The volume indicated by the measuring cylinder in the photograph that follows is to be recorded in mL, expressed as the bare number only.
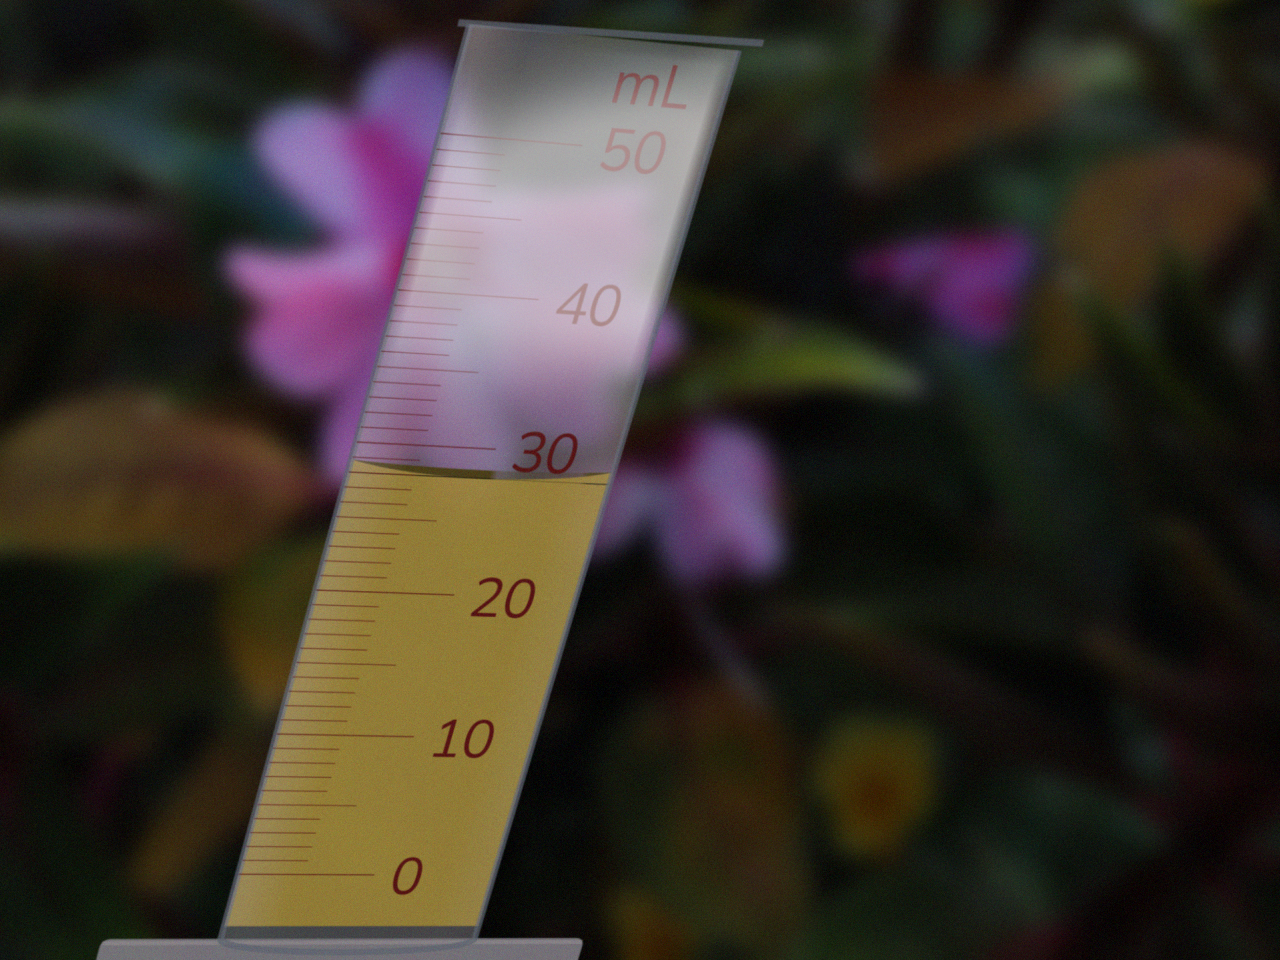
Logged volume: 28
